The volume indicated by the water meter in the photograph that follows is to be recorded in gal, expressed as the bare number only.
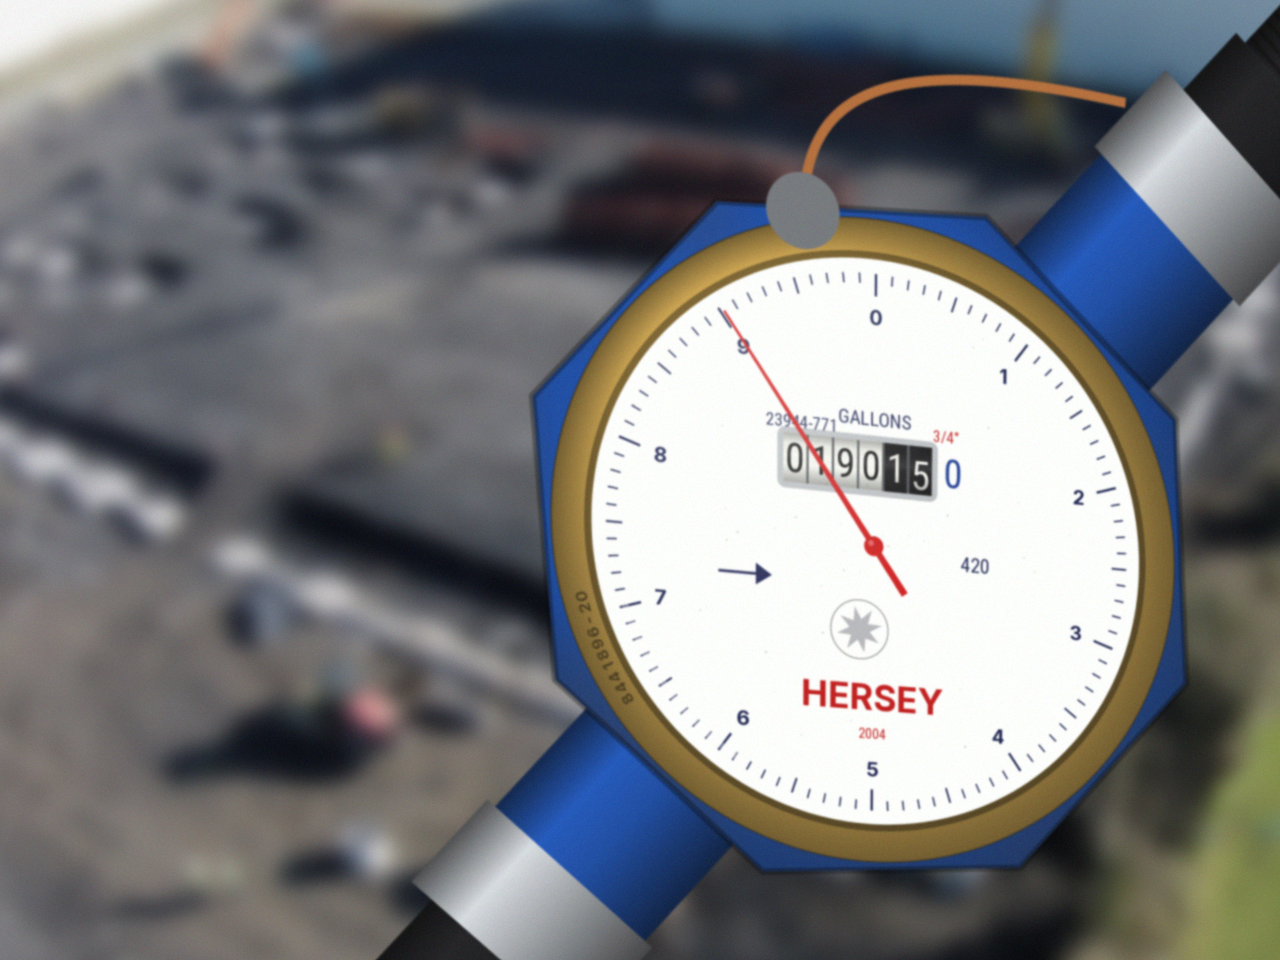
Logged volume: 190149.0
